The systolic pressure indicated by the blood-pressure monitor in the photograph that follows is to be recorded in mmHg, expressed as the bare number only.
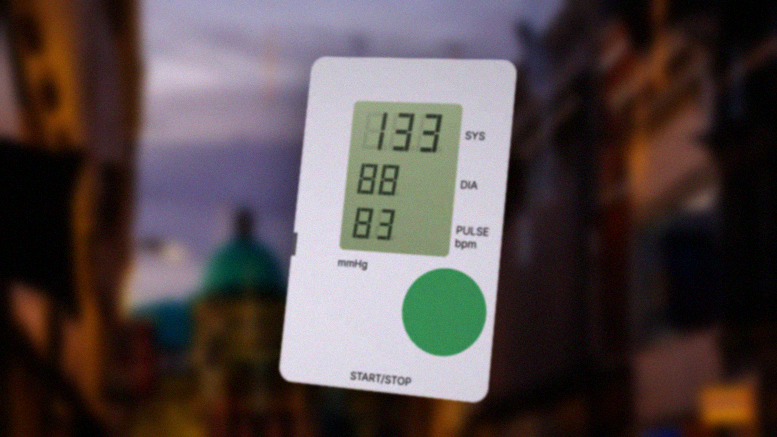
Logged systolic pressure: 133
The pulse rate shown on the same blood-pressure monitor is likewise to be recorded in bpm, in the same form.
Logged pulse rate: 83
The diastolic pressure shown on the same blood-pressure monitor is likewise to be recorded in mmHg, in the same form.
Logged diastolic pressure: 88
